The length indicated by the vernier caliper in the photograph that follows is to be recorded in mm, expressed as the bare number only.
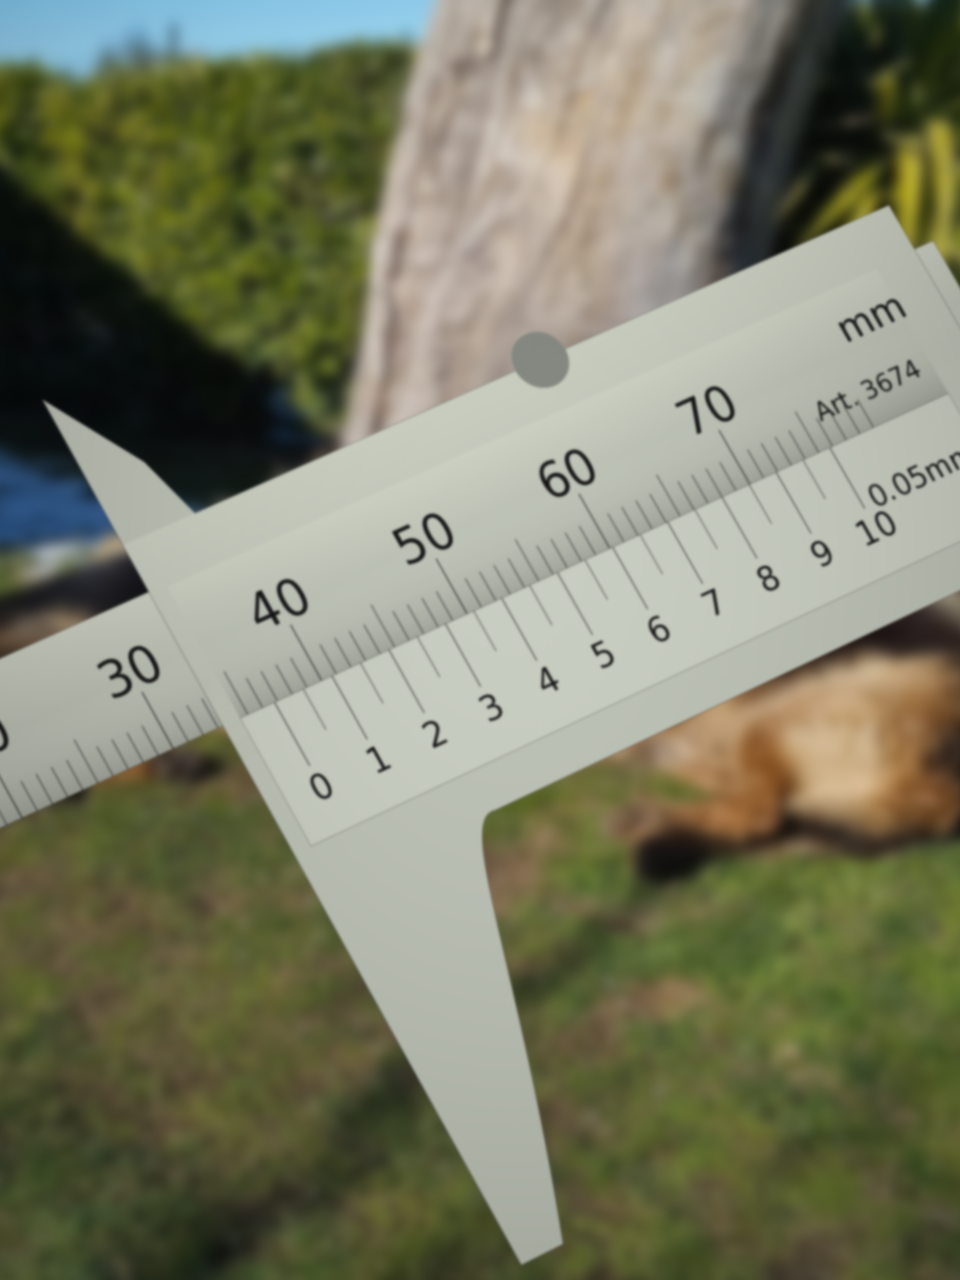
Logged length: 36.8
